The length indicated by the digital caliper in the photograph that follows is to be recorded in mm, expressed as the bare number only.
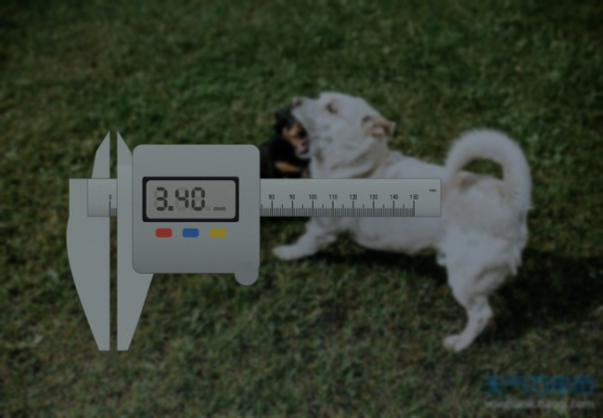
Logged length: 3.40
